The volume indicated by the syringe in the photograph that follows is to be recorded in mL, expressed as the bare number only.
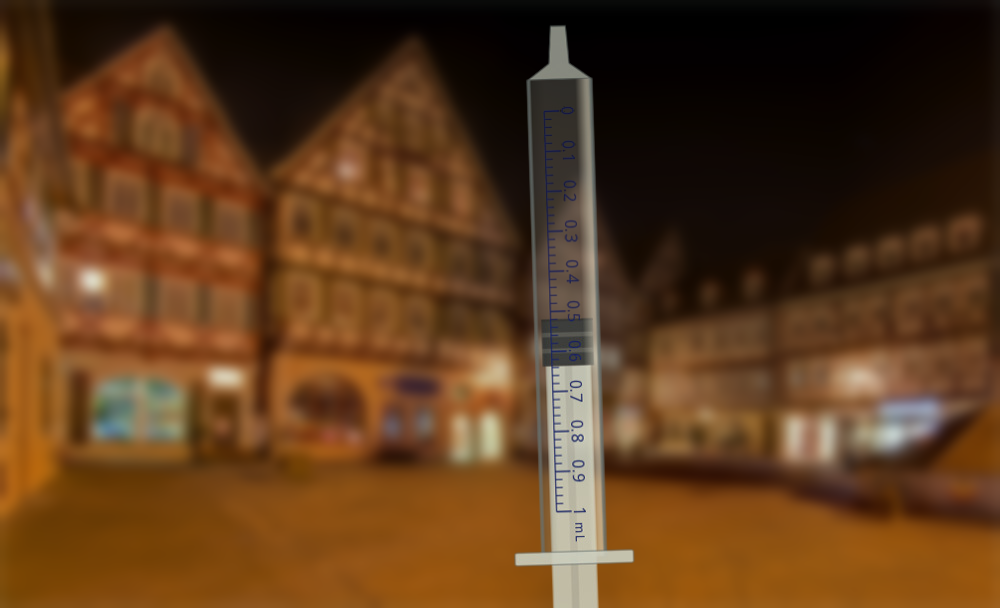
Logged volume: 0.52
